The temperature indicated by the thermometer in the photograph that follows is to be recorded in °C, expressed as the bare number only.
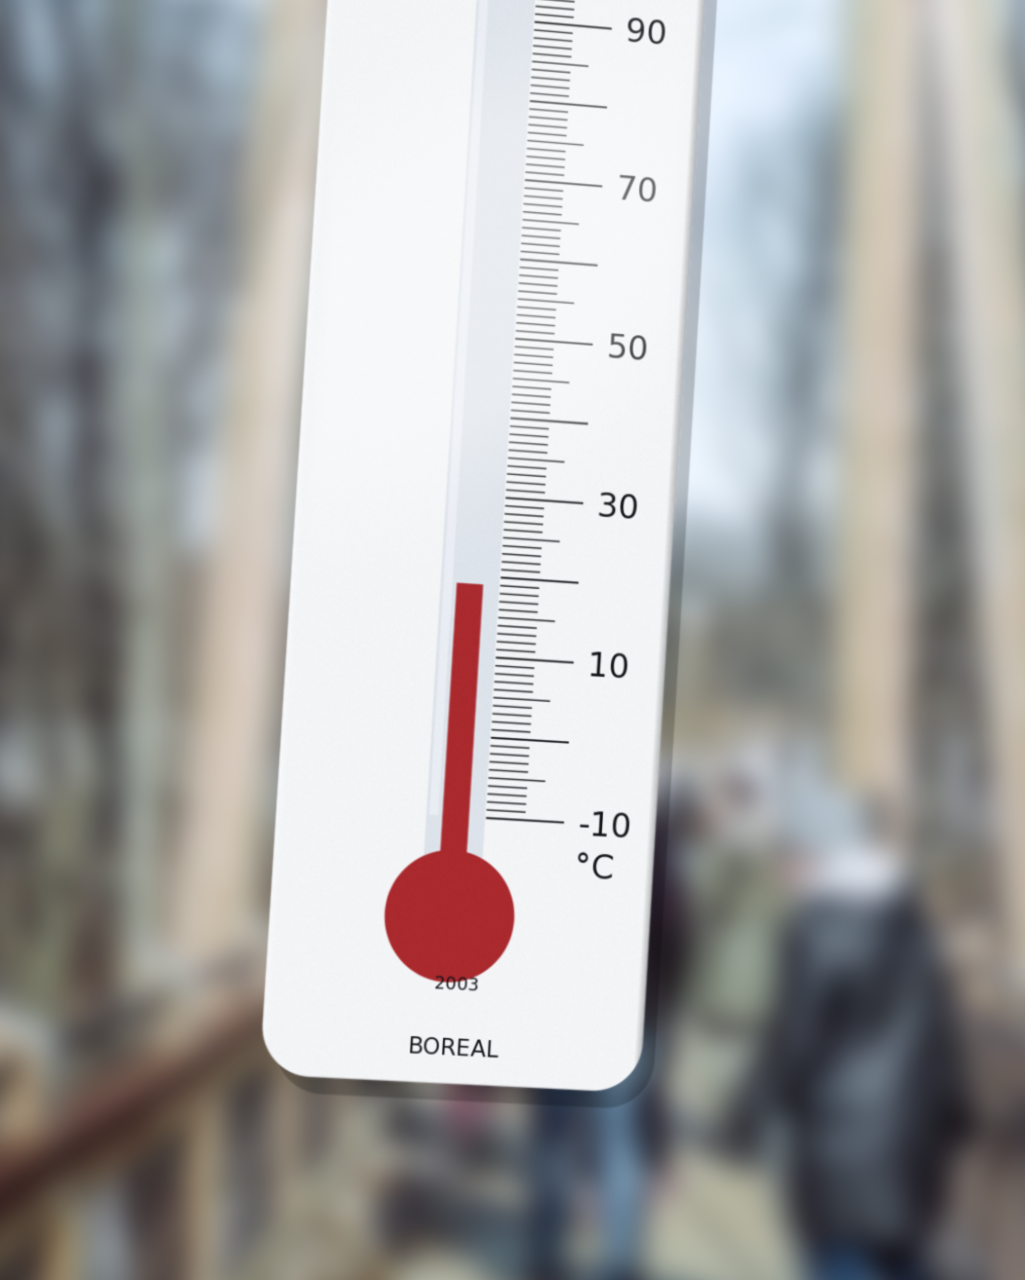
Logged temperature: 19
